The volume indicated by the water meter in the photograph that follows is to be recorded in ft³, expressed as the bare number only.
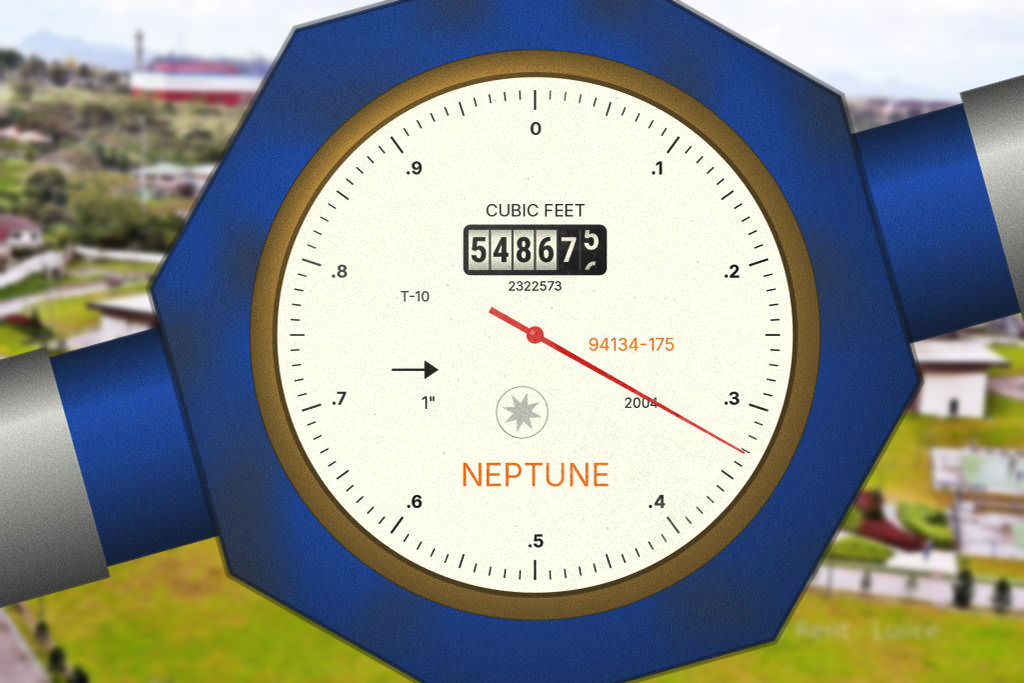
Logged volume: 548675.33
